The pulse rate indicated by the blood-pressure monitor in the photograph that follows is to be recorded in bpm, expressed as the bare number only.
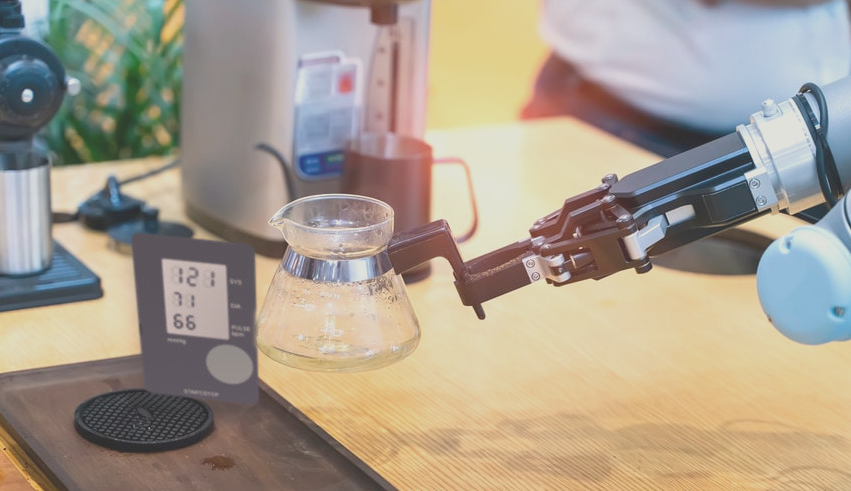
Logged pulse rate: 66
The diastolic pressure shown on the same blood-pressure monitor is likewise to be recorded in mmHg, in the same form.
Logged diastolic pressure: 71
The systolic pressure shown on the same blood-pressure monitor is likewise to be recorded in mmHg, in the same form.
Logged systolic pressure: 121
